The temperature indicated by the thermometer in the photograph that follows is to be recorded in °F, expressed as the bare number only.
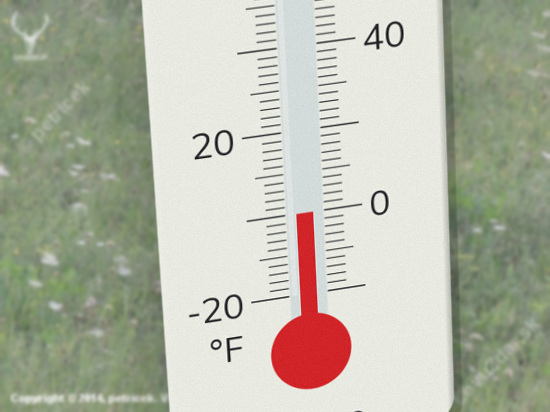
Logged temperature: 0
